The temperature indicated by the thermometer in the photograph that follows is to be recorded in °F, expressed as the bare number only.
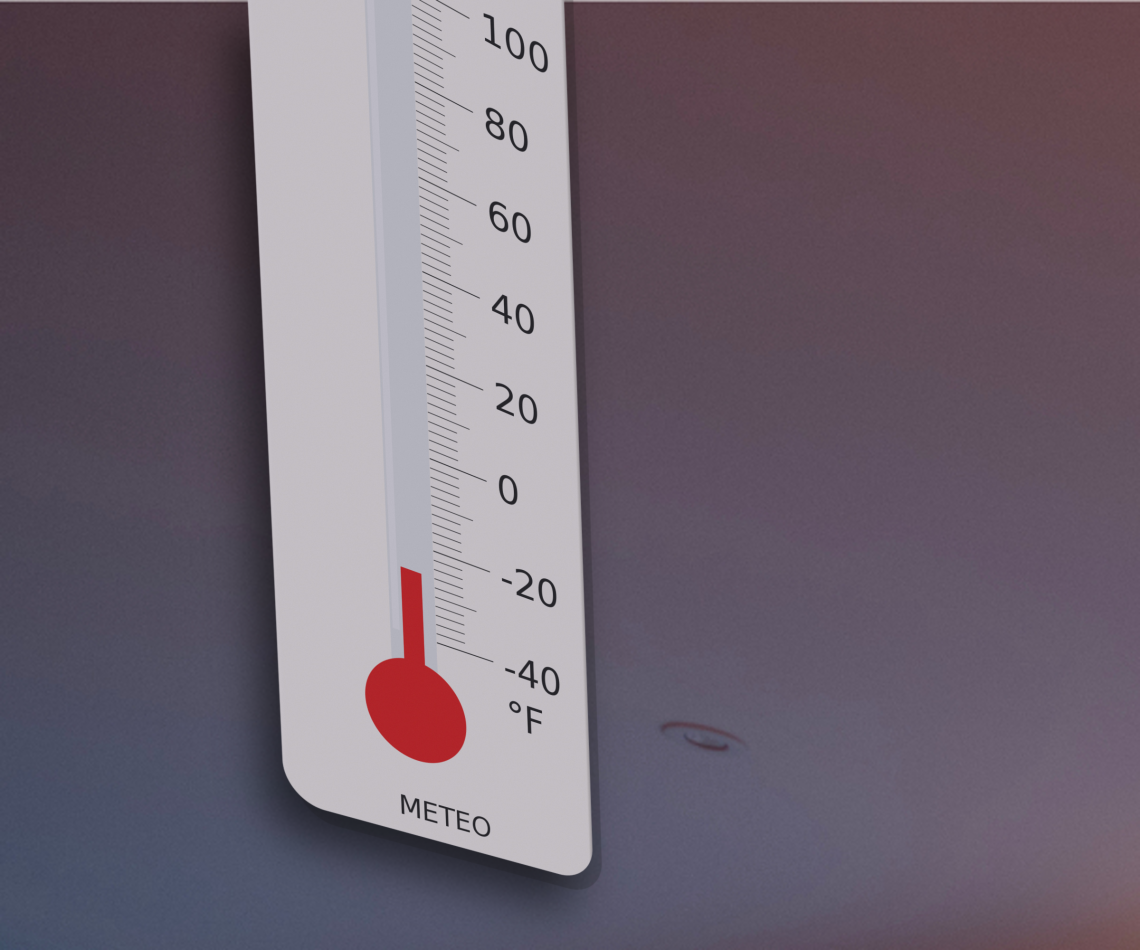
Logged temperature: -26
